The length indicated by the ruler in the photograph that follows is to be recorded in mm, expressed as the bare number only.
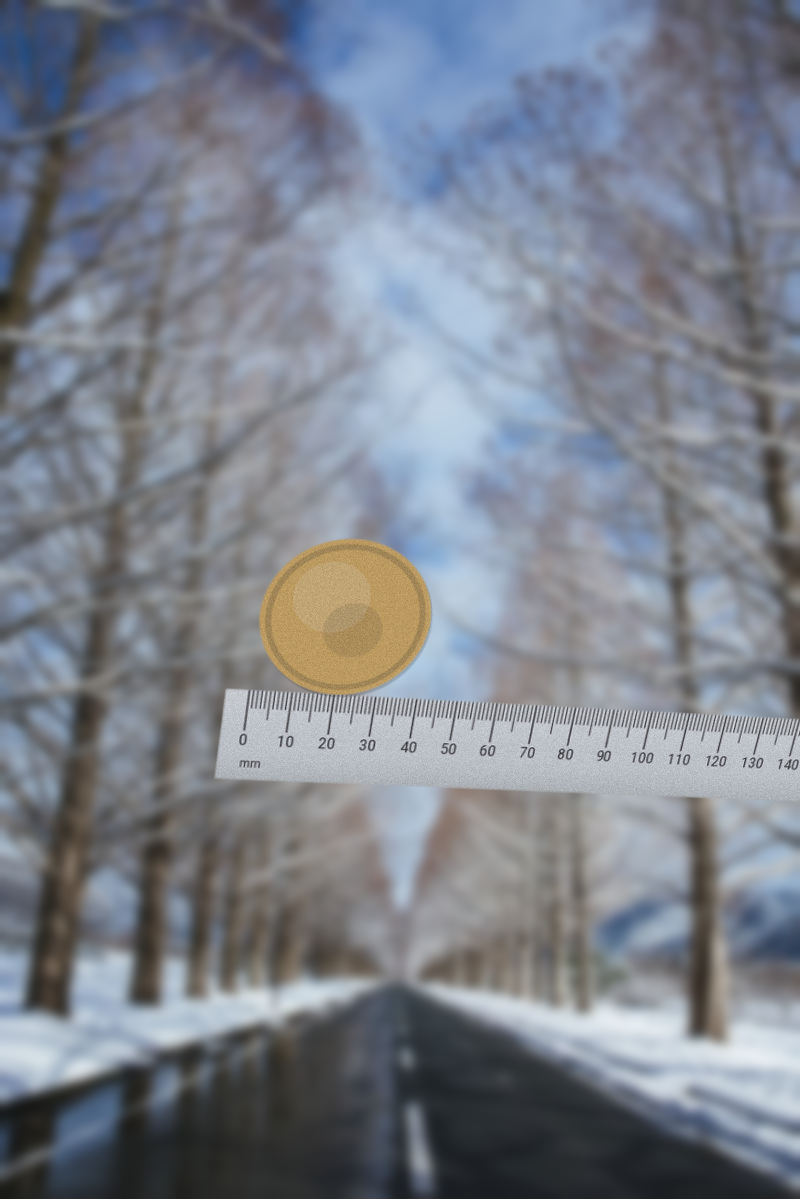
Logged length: 40
